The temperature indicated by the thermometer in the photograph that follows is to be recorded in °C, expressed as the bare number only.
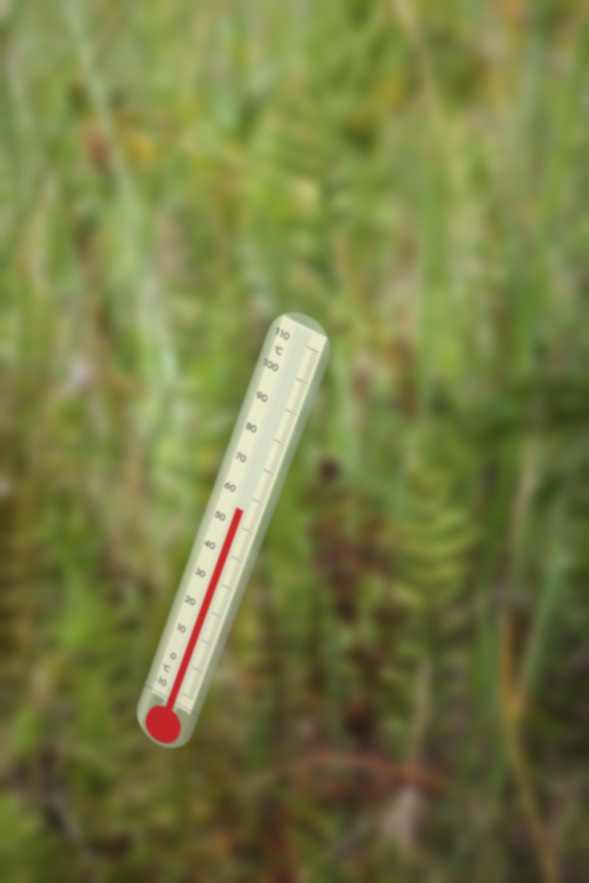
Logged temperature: 55
